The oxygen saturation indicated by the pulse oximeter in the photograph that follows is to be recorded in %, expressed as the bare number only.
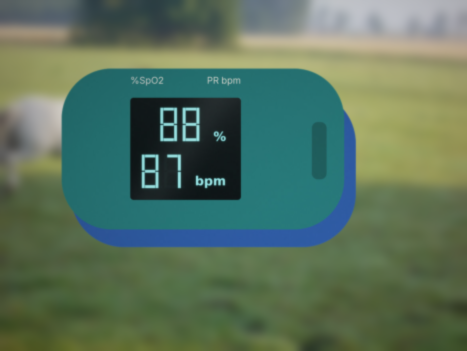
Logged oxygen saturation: 88
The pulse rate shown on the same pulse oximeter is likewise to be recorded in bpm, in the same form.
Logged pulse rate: 87
